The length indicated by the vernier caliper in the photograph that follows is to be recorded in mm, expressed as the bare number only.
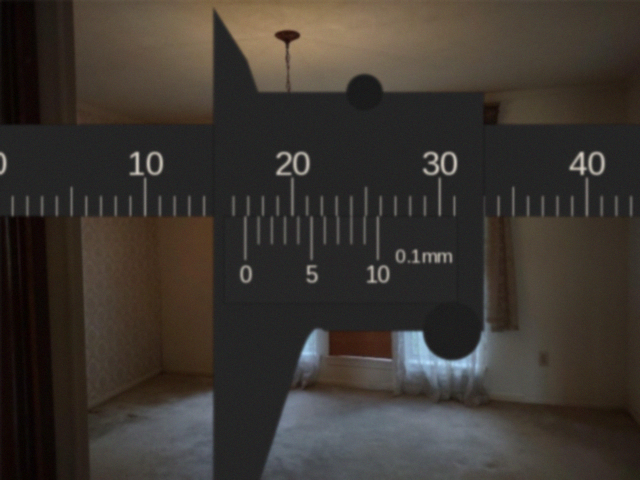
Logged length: 16.8
